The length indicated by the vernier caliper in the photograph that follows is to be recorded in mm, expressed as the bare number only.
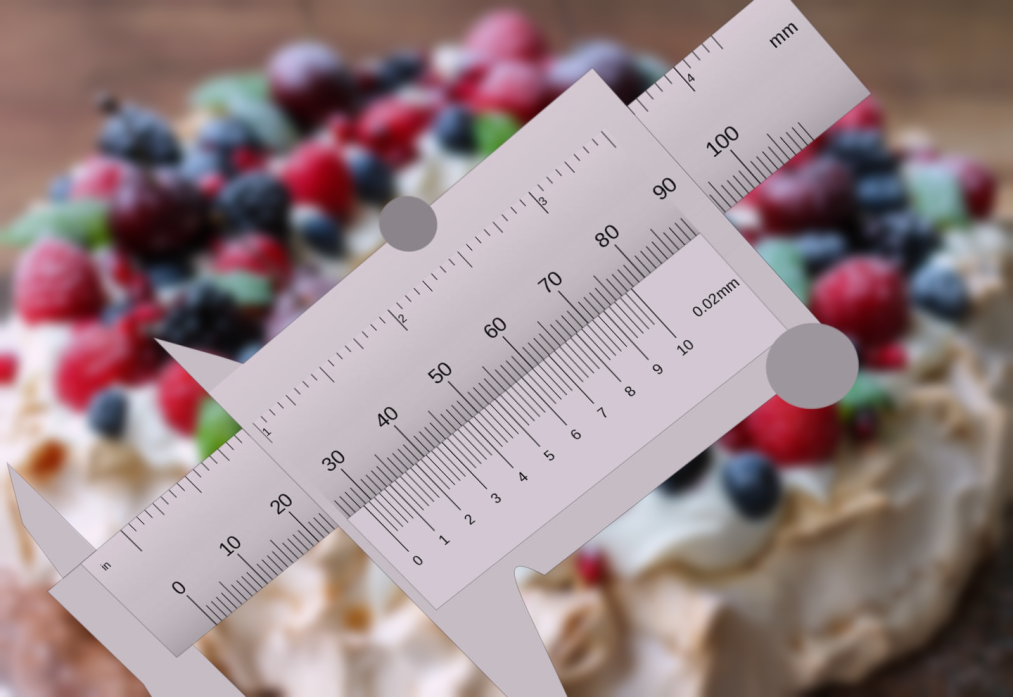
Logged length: 28.6
